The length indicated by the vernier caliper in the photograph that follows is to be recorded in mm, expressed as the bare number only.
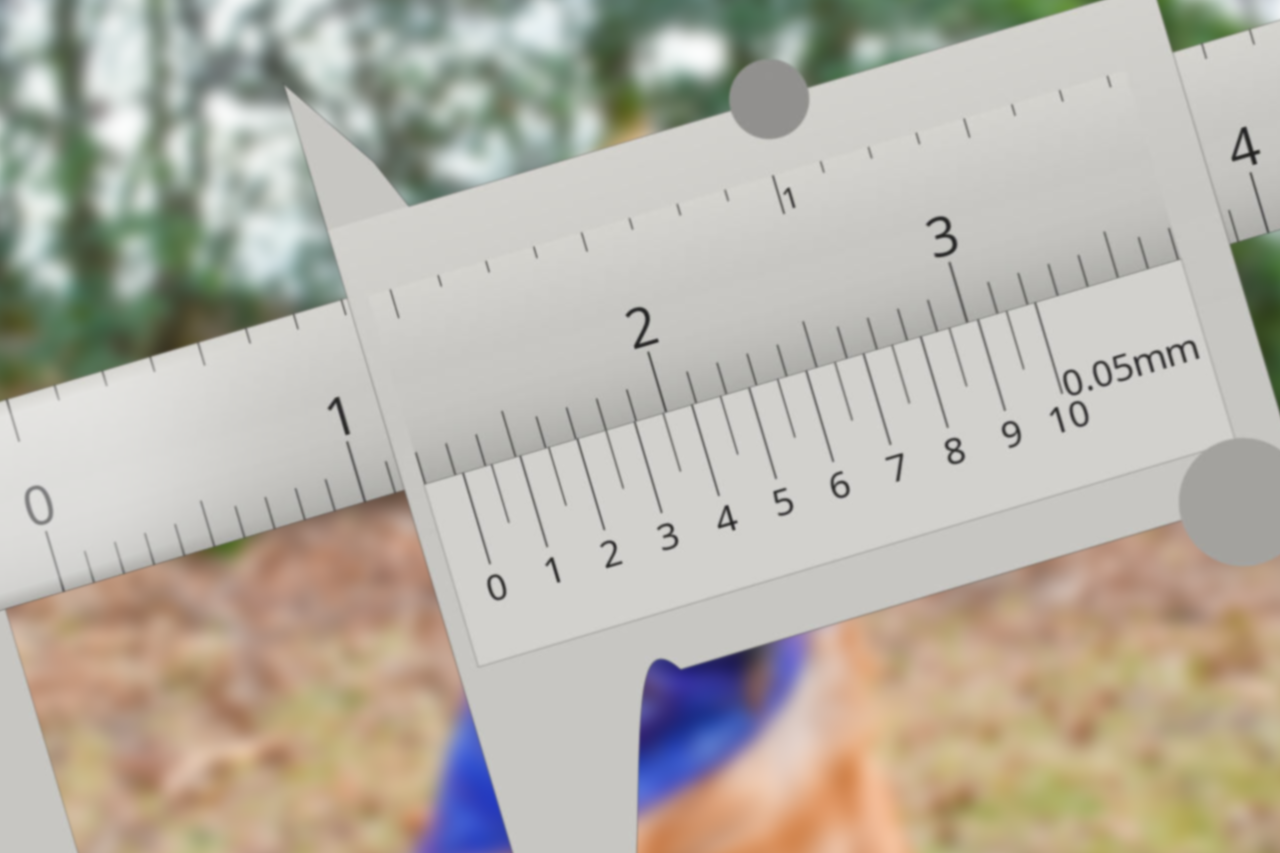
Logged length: 13.25
